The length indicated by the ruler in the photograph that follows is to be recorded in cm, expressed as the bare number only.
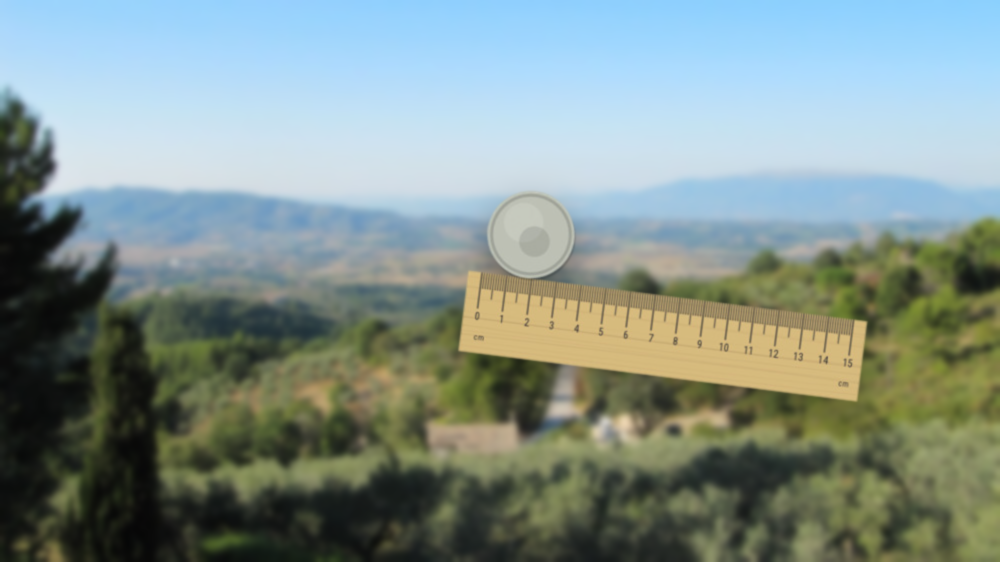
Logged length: 3.5
